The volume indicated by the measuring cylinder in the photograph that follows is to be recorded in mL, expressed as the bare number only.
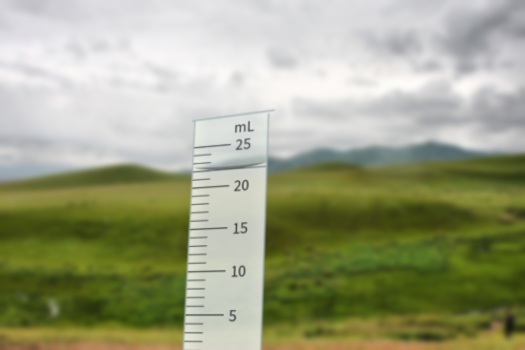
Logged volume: 22
